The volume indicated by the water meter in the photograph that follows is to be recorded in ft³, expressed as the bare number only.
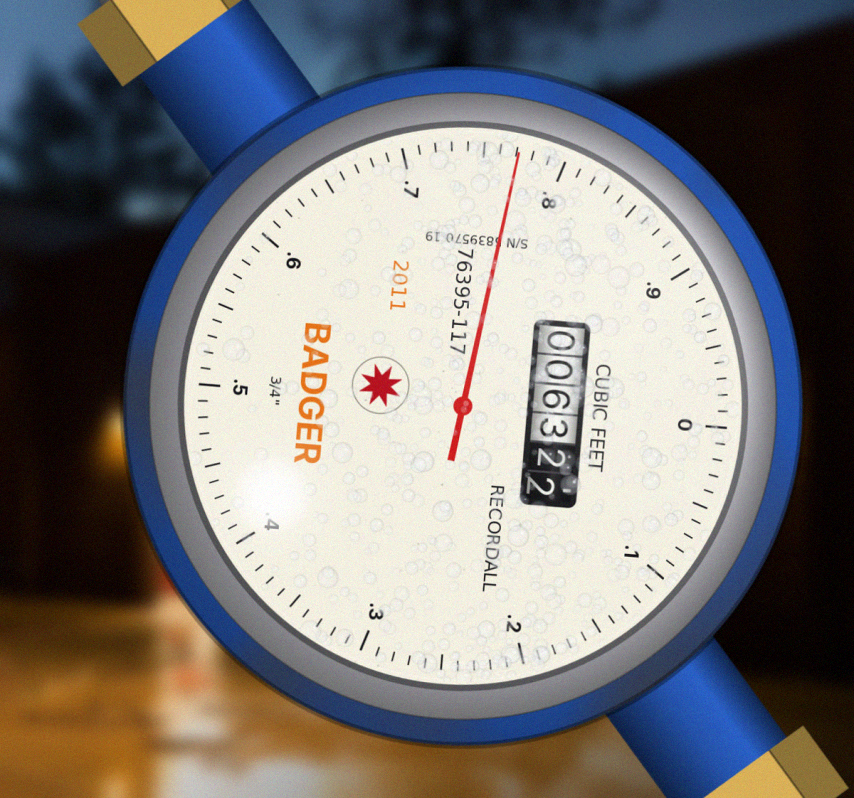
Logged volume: 6321.77
